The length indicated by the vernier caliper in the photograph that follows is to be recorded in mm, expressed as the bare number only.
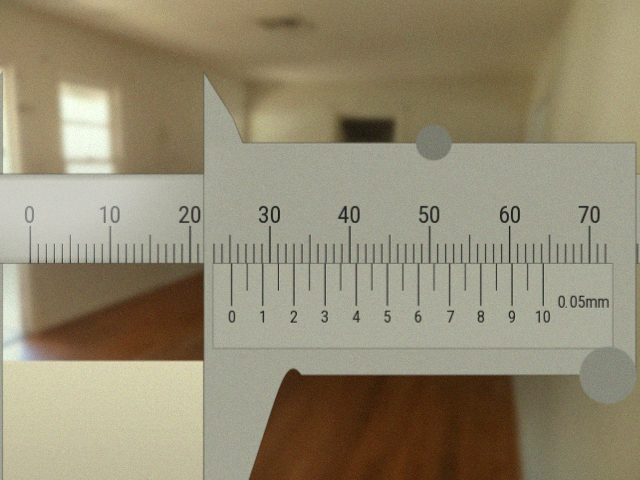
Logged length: 25.2
